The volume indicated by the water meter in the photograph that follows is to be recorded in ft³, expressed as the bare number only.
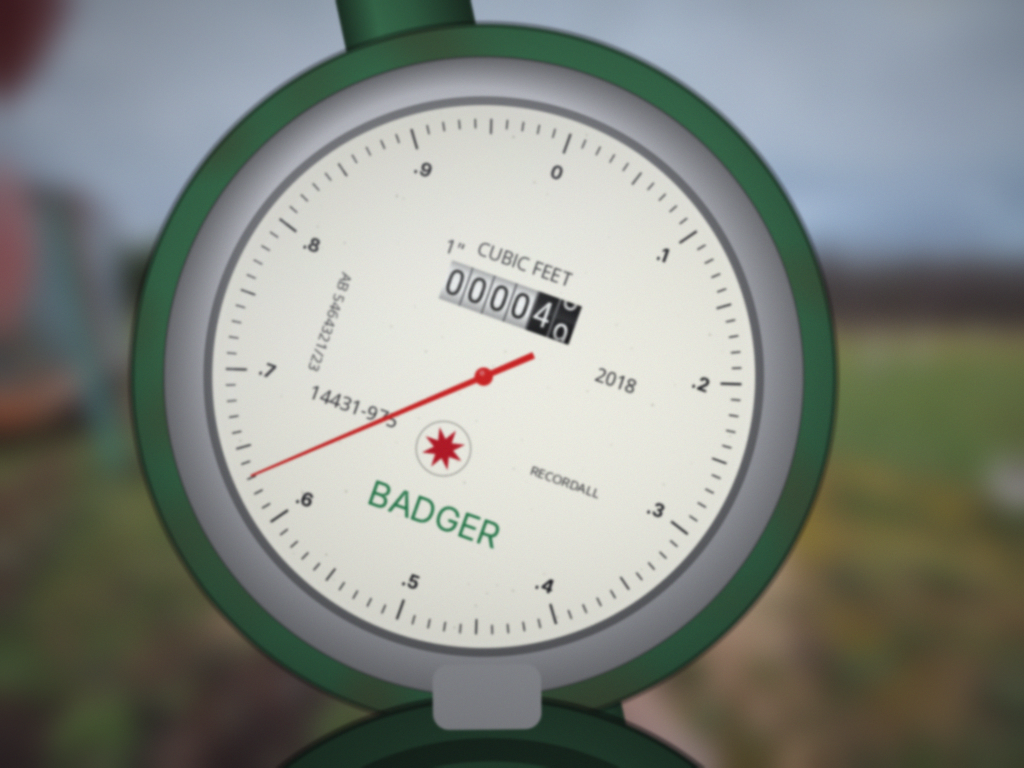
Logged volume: 48.63
